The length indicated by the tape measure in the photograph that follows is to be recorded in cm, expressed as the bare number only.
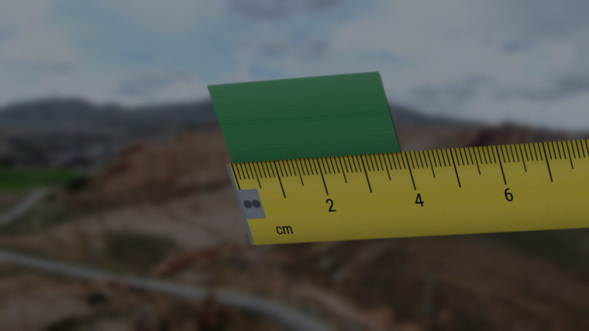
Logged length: 3.9
